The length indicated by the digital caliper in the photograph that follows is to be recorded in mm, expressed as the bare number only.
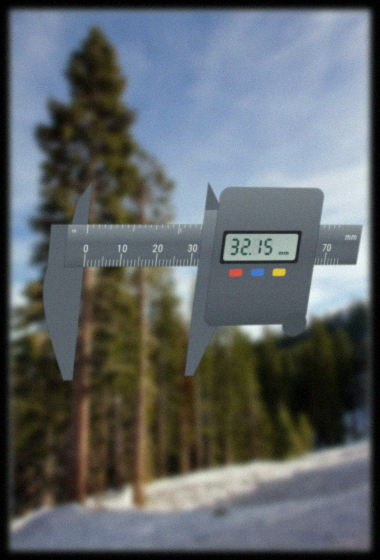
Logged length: 32.15
